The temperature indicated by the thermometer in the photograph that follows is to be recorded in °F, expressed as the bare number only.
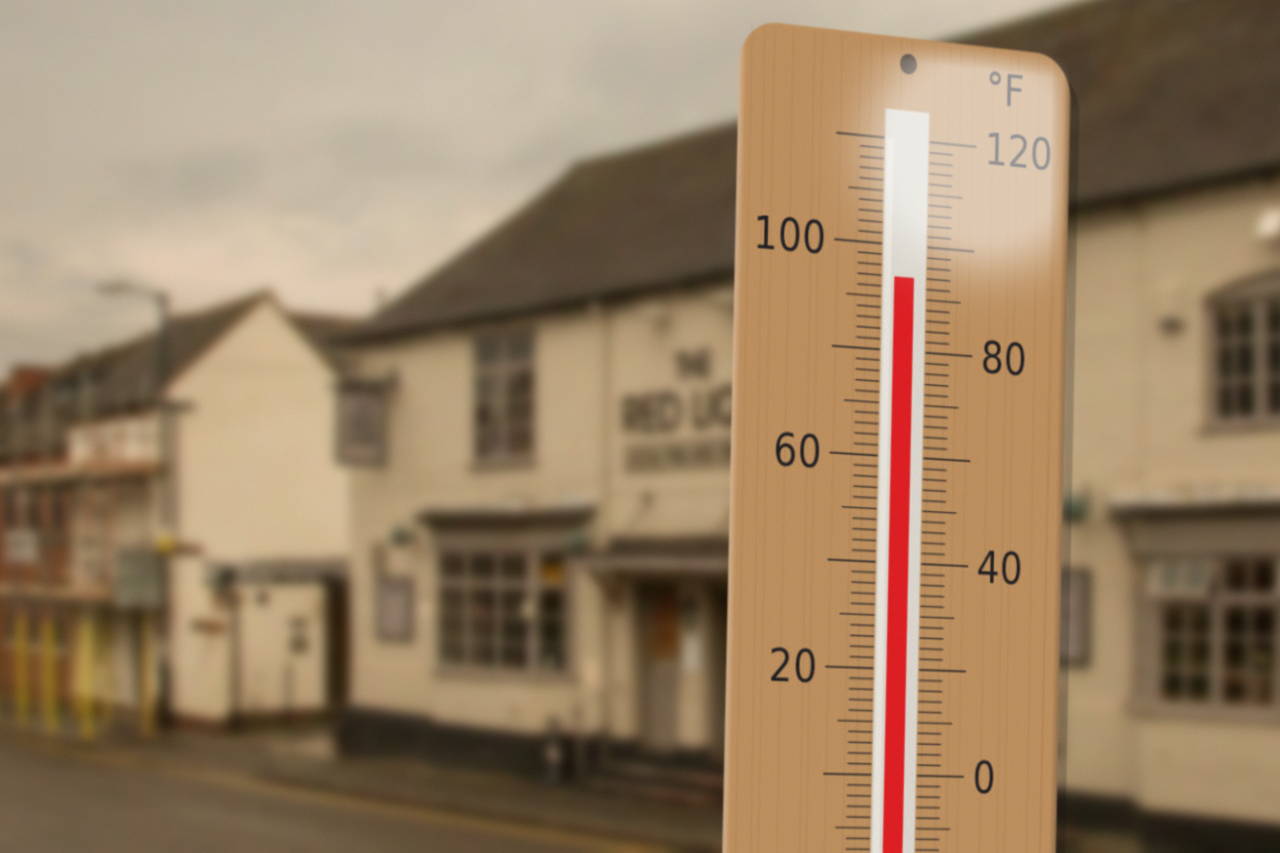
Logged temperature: 94
